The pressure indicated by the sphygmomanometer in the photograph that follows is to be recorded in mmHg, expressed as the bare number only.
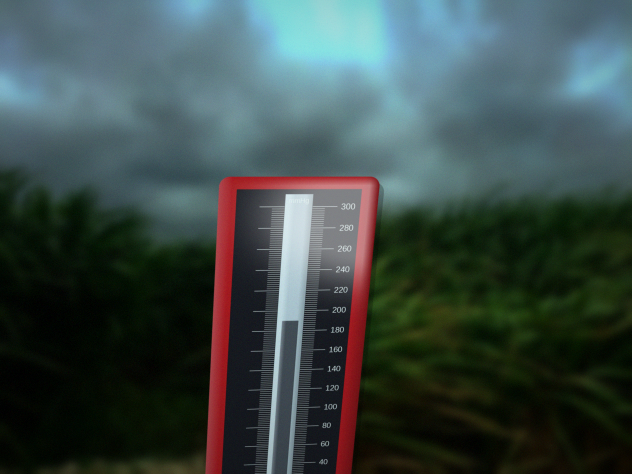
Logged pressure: 190
